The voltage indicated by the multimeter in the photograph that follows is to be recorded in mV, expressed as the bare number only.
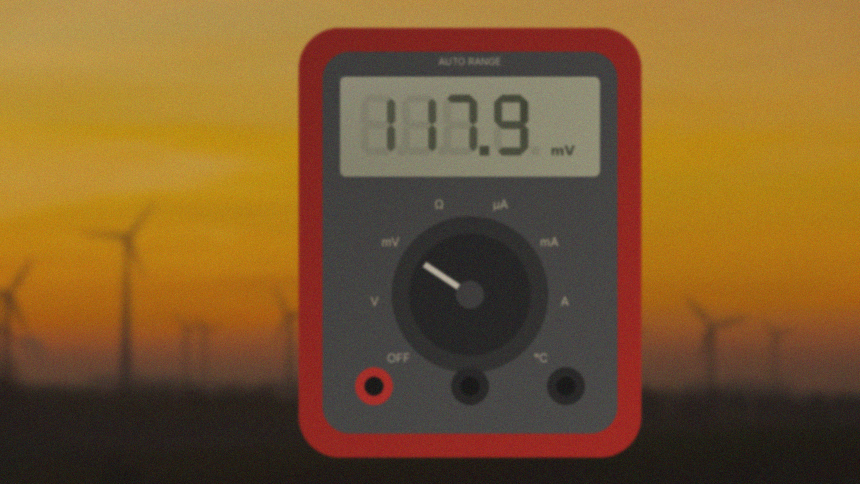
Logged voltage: 117.9
